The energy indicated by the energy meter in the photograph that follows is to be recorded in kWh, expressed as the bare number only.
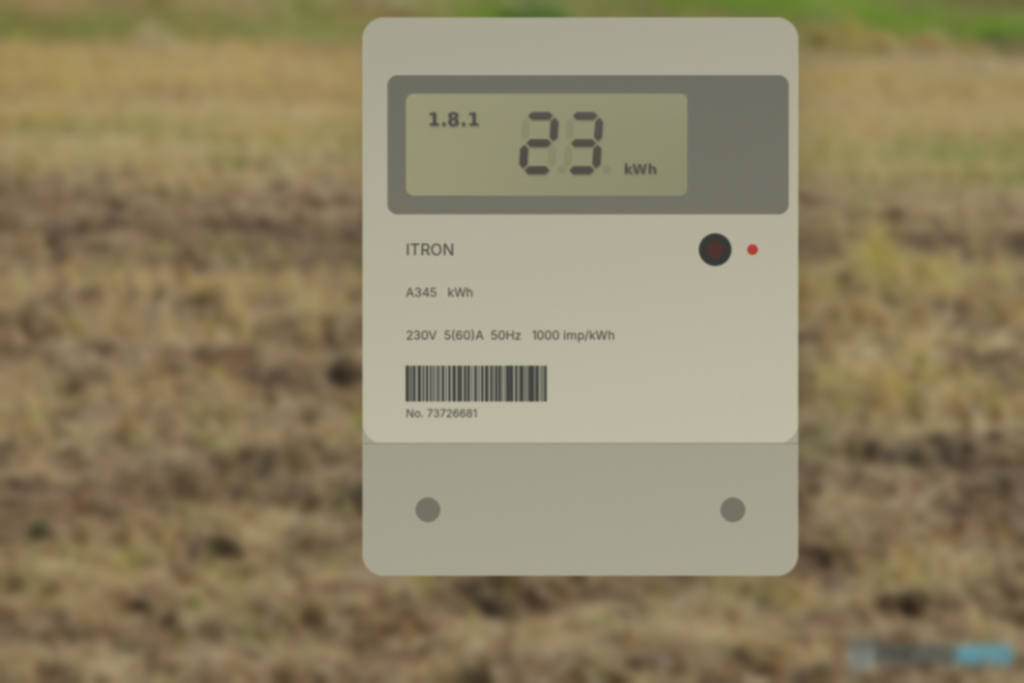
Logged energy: 23
